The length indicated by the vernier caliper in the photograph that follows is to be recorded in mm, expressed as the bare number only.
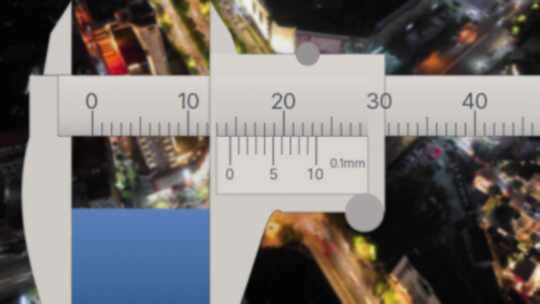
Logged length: 14.4
